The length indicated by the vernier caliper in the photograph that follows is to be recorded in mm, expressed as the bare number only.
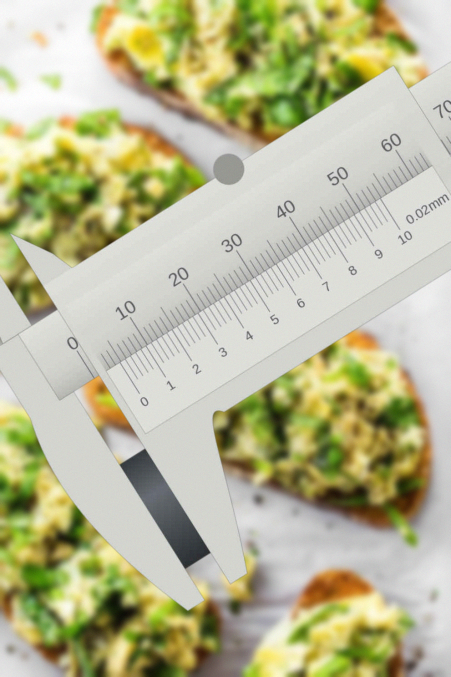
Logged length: 4.8
